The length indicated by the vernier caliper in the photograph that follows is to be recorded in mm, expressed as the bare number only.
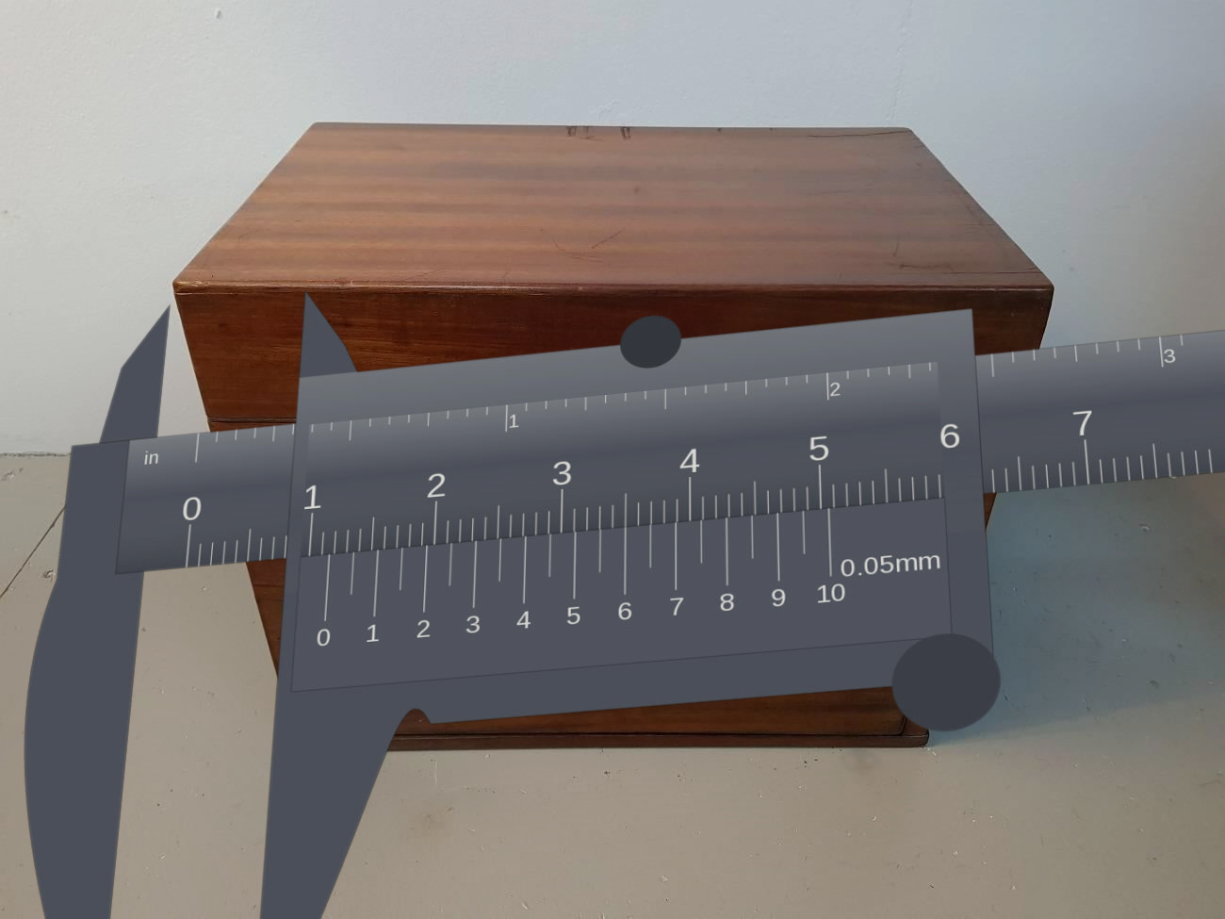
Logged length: 11.6
